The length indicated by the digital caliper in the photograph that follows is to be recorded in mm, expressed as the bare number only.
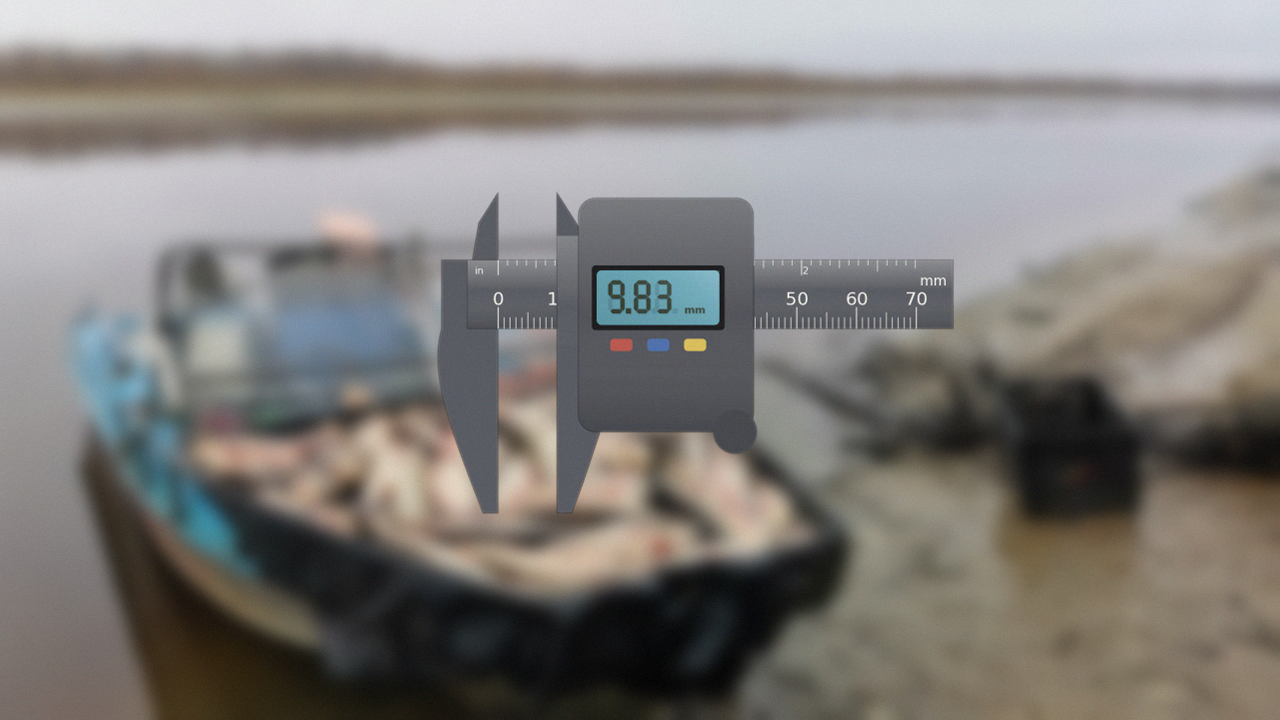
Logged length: 9.83
